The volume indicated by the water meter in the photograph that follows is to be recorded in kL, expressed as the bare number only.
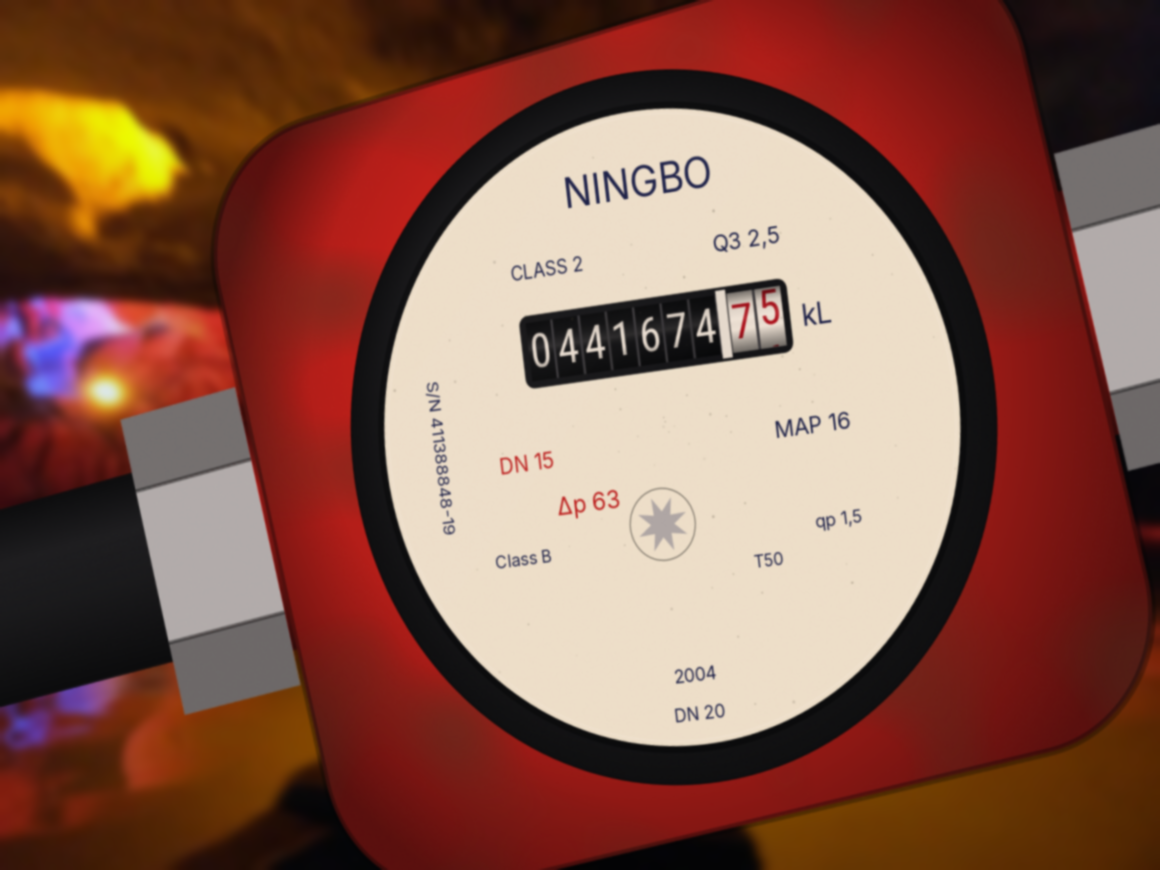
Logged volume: 441674.75
